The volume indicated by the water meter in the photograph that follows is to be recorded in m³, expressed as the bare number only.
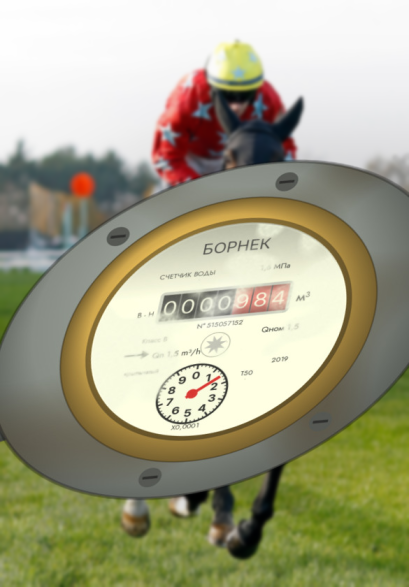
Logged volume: 0.9841
